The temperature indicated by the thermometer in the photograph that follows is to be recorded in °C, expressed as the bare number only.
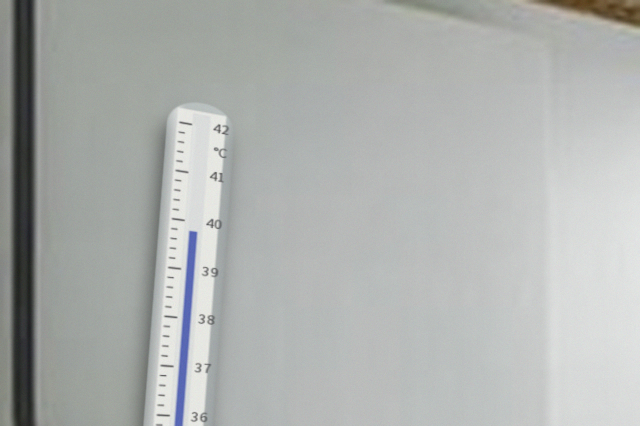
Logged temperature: 39.8
